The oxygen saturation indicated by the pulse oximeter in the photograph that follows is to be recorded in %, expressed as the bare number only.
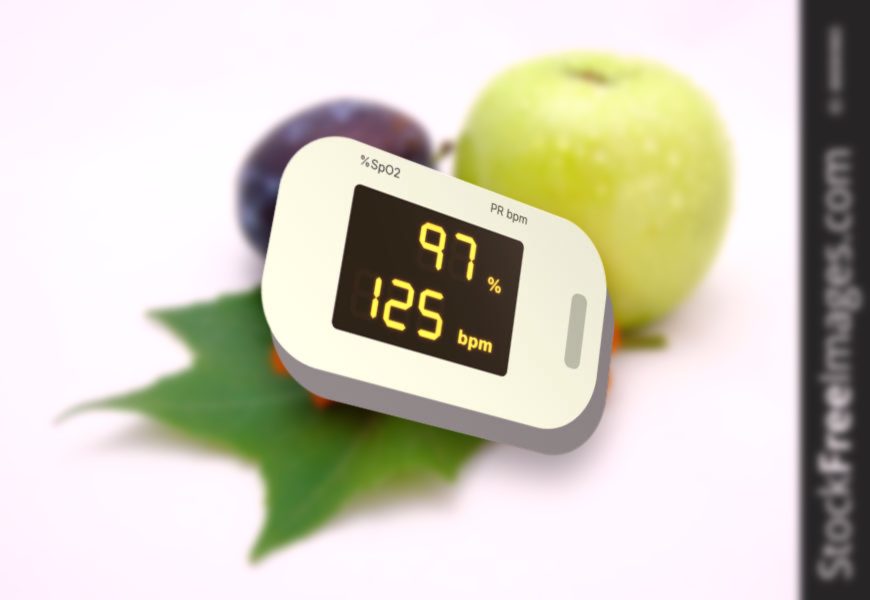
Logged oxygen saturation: 97
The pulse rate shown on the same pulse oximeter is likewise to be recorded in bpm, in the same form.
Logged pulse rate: 125
